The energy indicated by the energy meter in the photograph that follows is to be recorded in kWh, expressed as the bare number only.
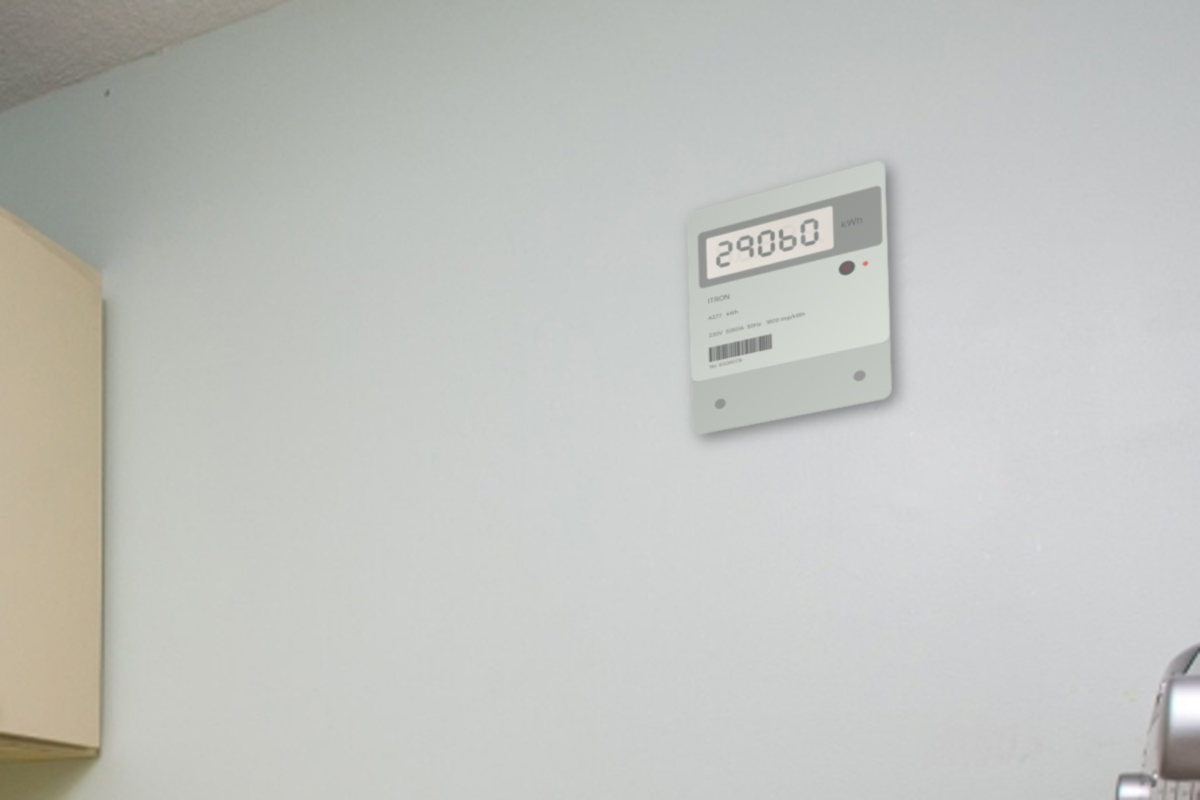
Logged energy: 29060
